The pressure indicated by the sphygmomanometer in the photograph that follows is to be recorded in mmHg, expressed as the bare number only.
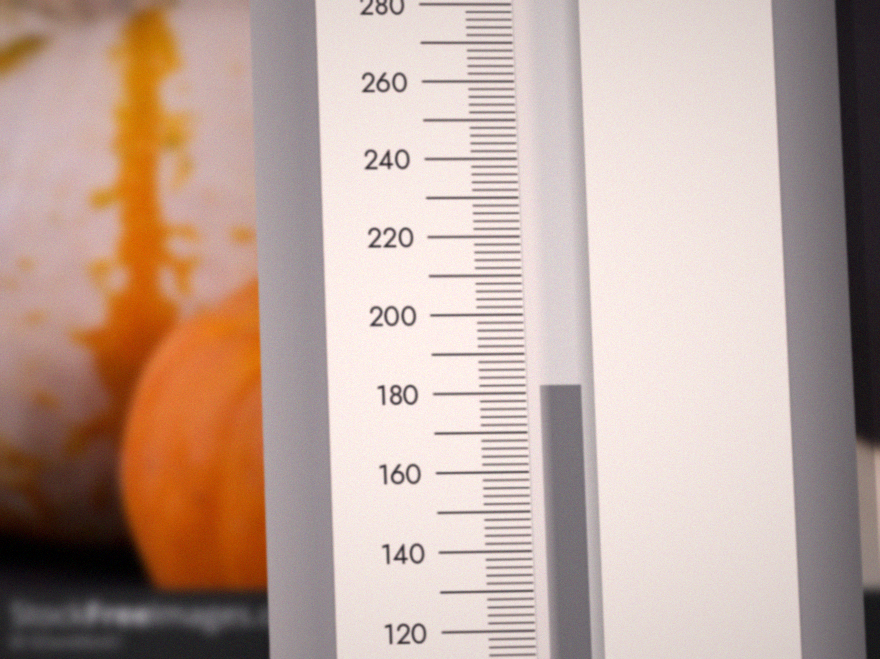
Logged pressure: 182
